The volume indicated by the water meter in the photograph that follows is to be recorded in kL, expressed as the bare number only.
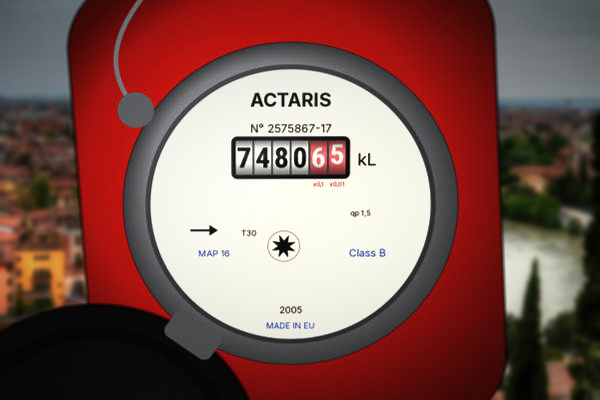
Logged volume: 7480.65
